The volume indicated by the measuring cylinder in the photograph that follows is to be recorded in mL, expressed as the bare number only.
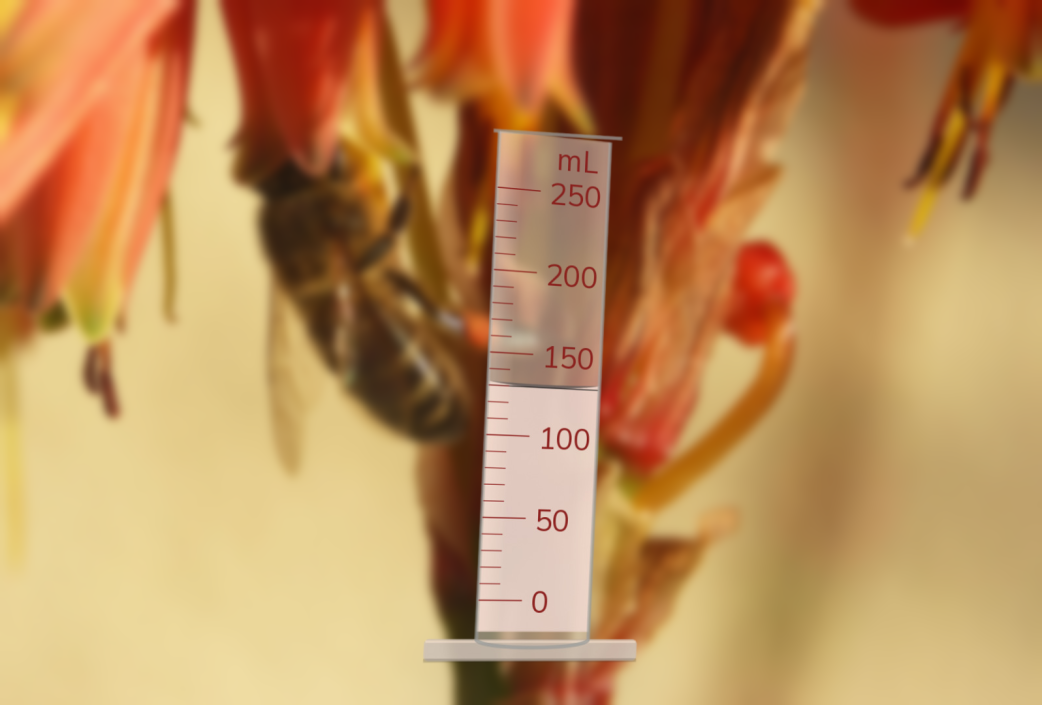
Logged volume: 130
